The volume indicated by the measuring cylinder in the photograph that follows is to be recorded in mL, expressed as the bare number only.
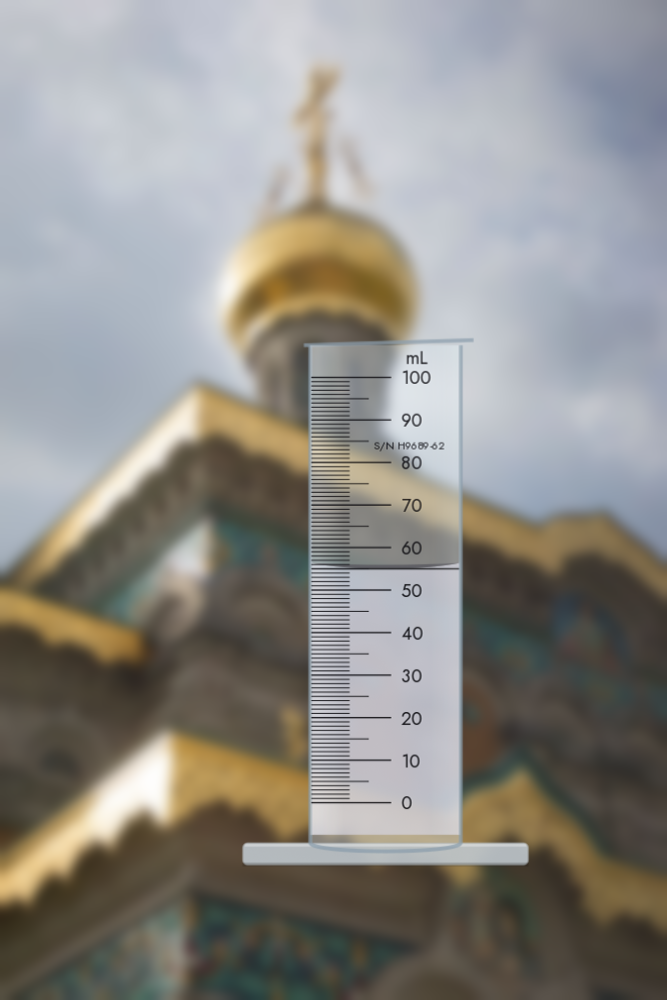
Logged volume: 55
